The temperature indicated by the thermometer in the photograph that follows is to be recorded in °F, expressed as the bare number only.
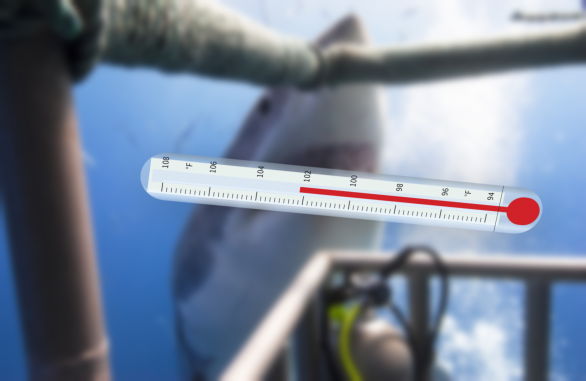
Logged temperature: 102.2
